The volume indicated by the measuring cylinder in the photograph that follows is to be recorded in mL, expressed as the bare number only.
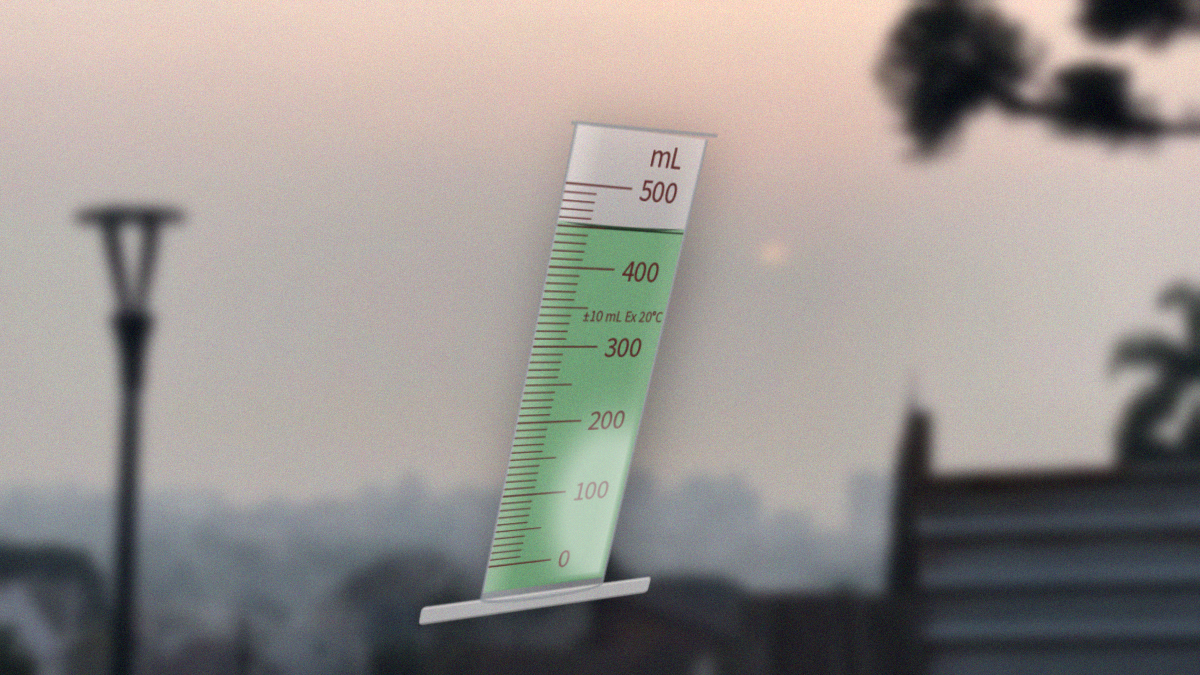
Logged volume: 450
